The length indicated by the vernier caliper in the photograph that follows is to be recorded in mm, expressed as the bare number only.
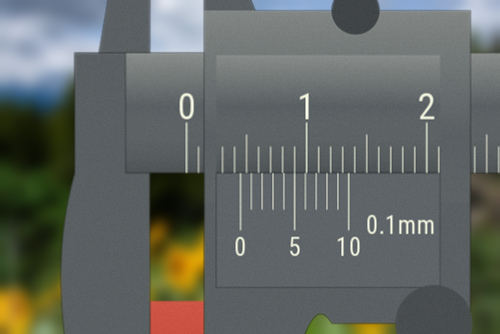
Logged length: 4.5
